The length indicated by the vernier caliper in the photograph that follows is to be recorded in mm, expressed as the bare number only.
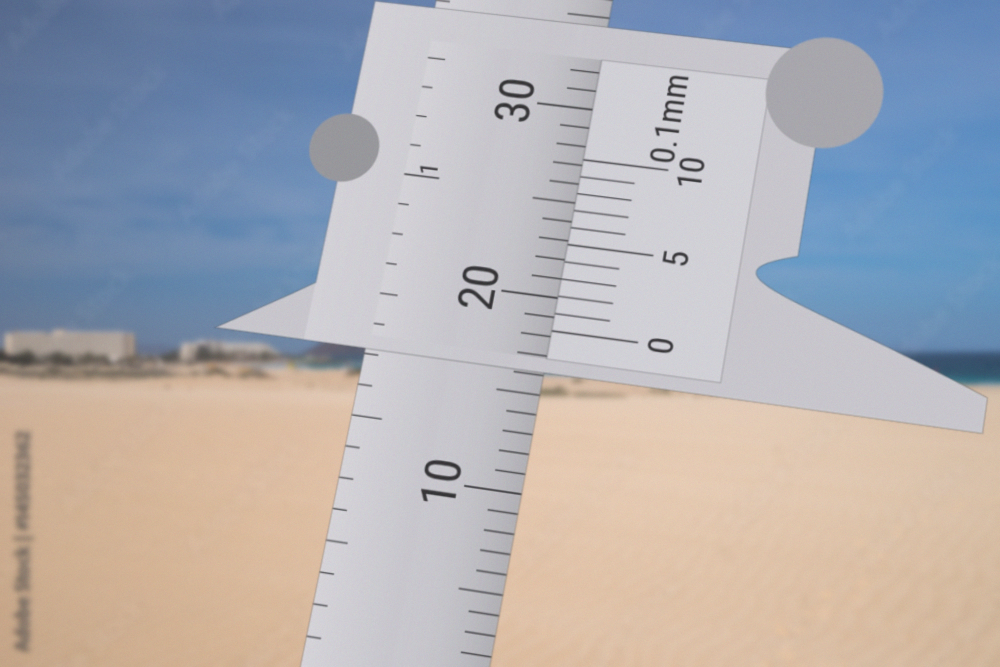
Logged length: 18.3
